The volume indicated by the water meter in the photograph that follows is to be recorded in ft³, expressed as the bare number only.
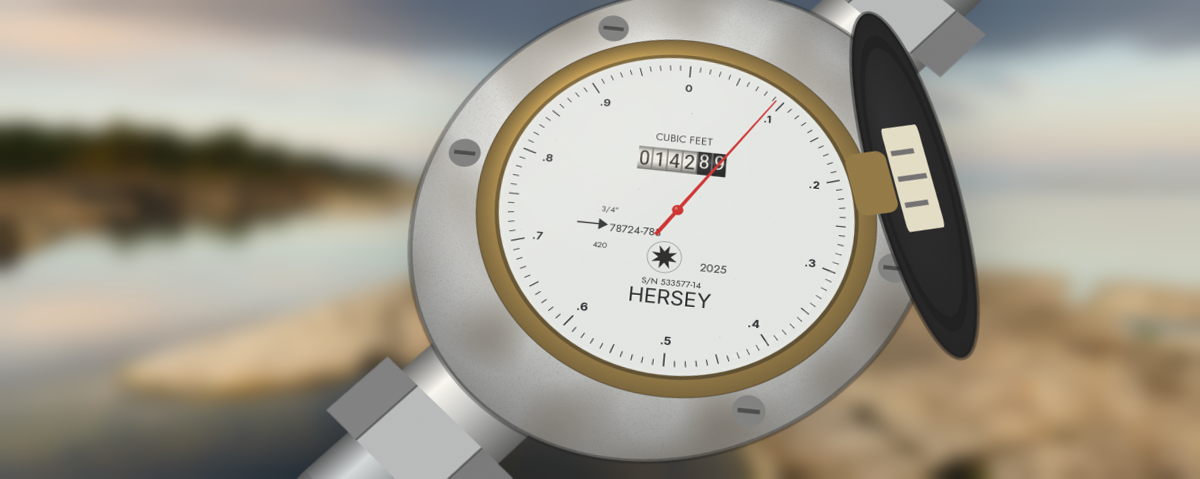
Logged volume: 14289.09
